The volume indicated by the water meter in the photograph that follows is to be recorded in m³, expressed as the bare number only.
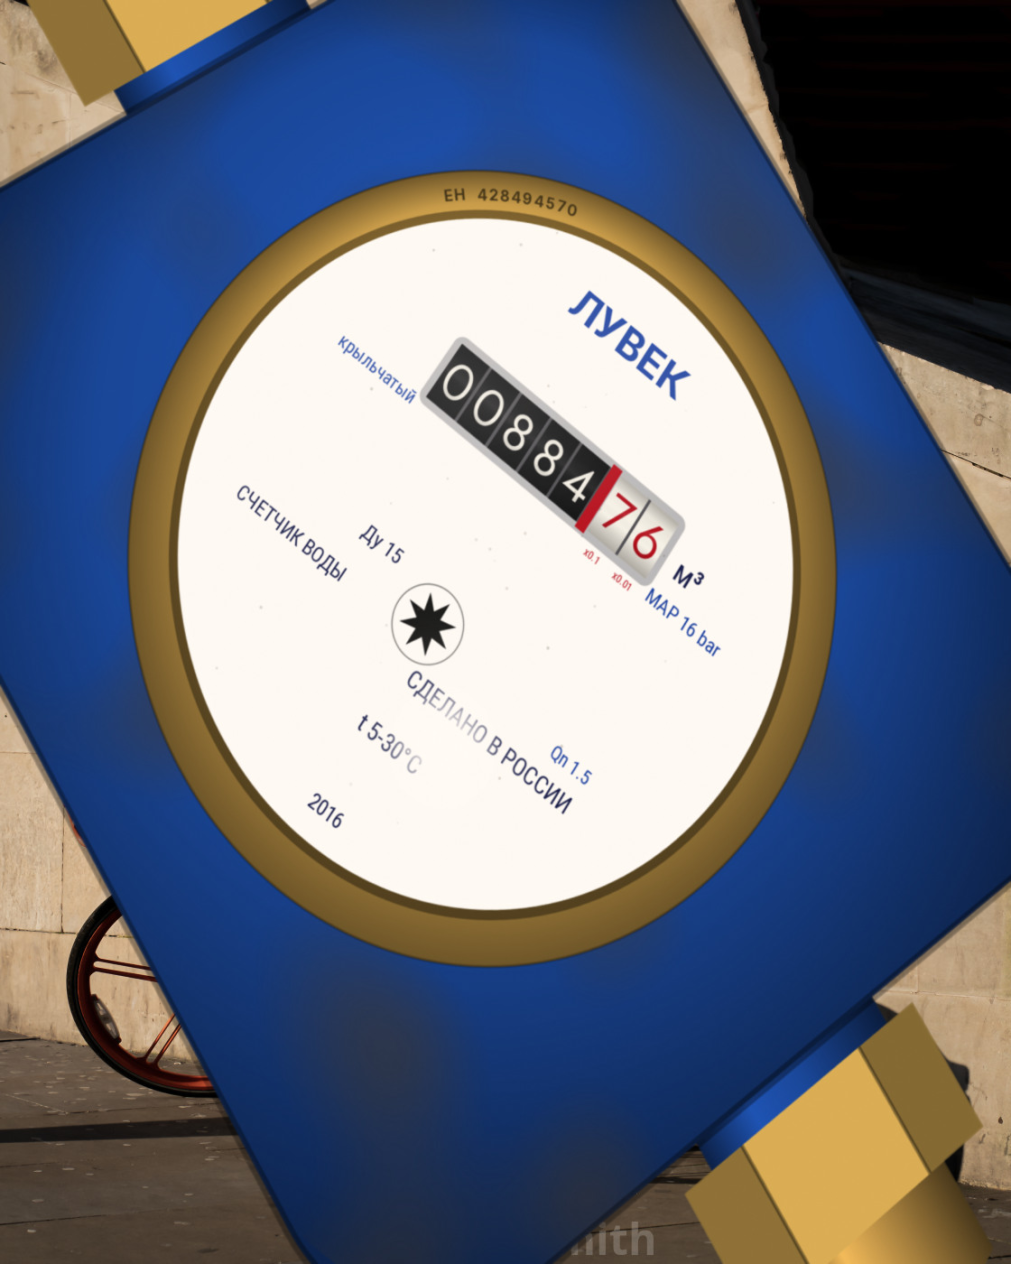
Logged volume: 884.76
